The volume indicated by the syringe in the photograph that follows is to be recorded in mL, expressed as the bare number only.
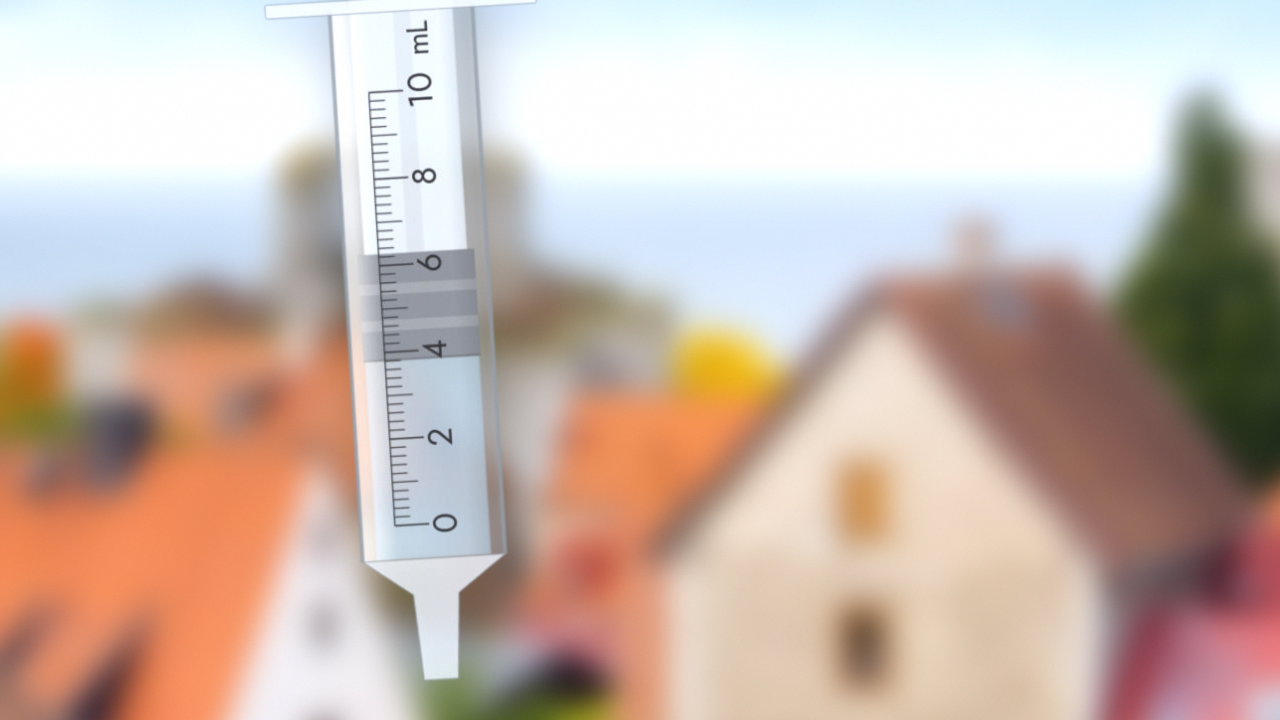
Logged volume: 3.8
